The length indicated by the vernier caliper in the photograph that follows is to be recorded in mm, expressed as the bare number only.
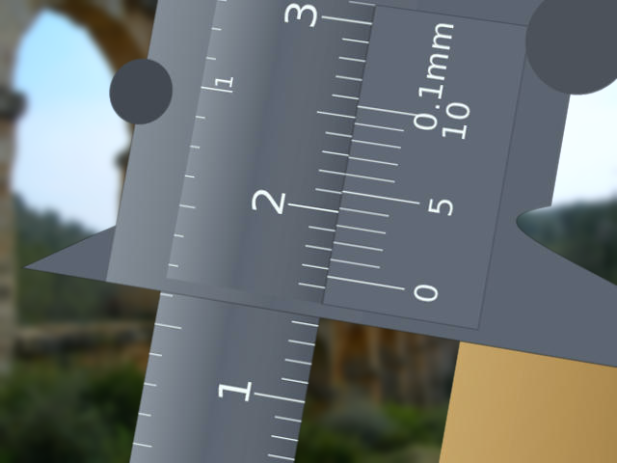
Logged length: 16.6
